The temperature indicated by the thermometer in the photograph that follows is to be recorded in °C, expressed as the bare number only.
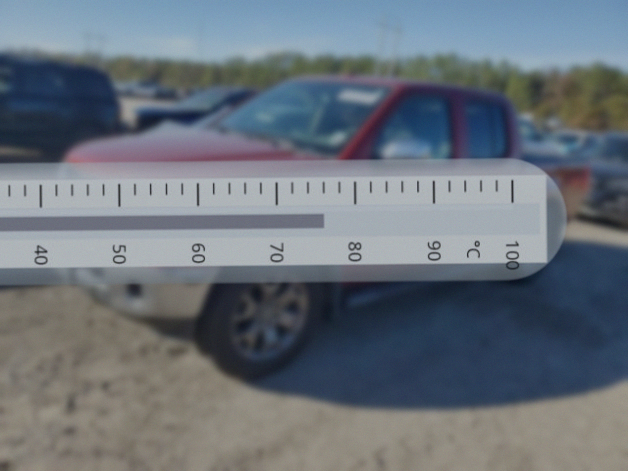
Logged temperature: 76
